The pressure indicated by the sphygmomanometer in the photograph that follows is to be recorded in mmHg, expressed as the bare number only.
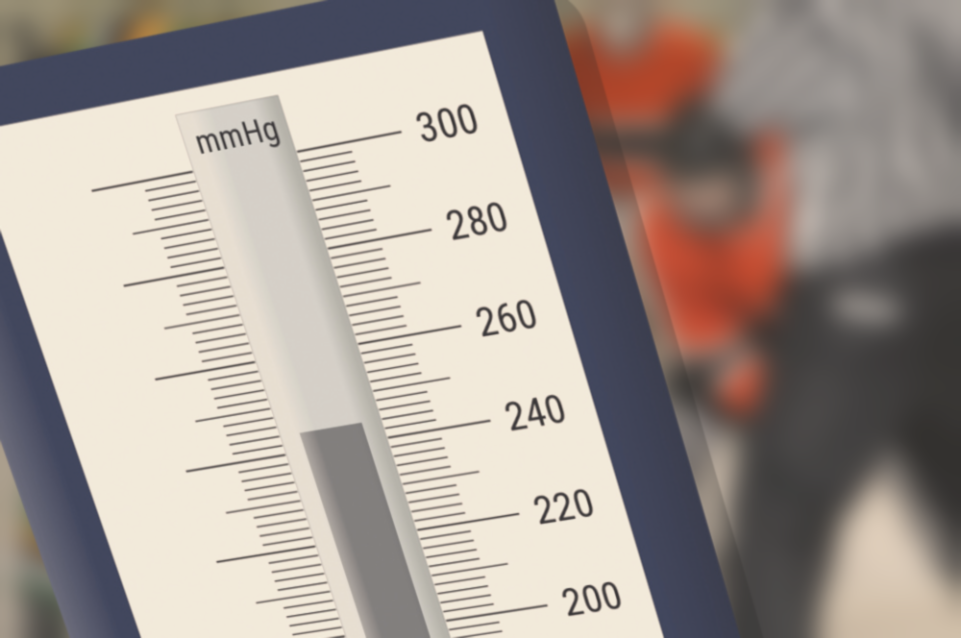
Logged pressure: 244
